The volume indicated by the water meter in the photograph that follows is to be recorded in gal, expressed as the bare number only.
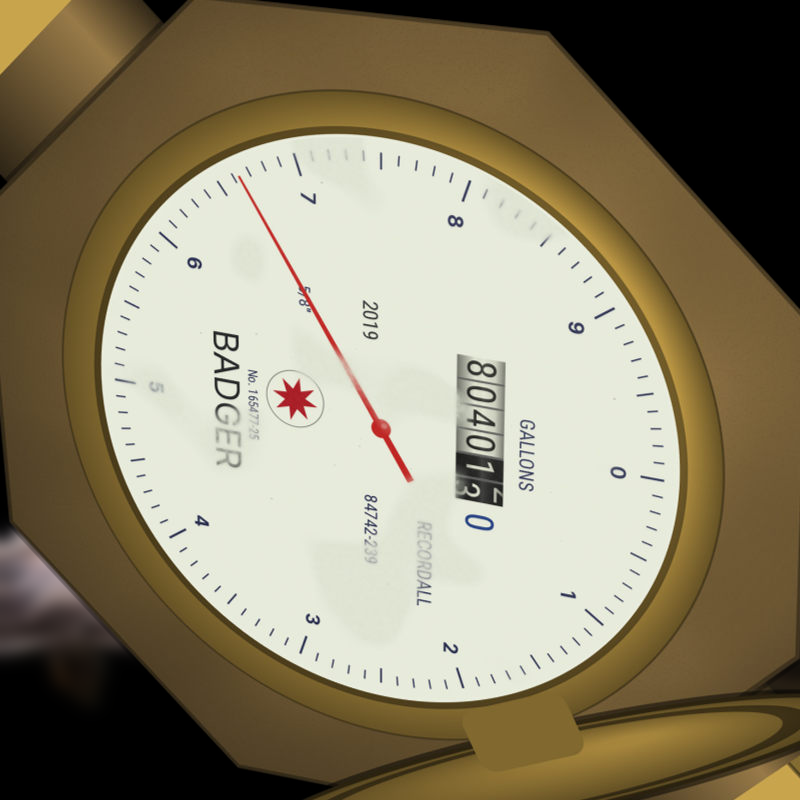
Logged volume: 8040126.6
